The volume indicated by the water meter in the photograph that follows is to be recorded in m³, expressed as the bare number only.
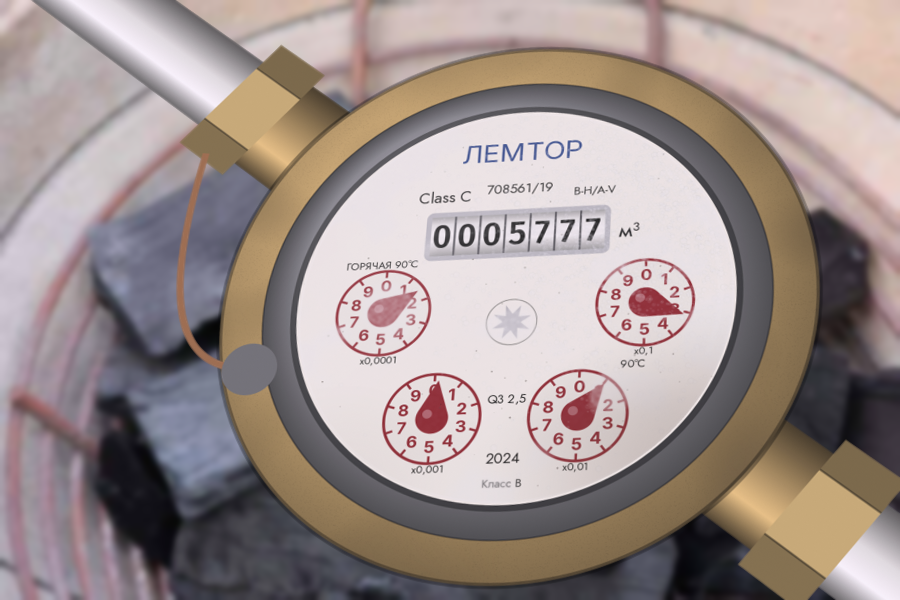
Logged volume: 5777.3101
